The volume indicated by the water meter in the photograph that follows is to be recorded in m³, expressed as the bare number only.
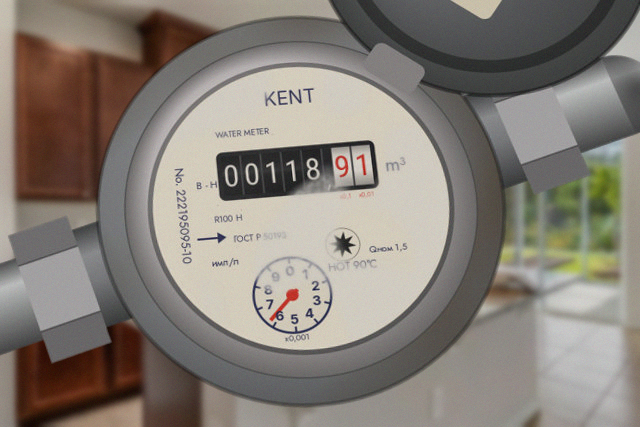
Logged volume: 118.916
